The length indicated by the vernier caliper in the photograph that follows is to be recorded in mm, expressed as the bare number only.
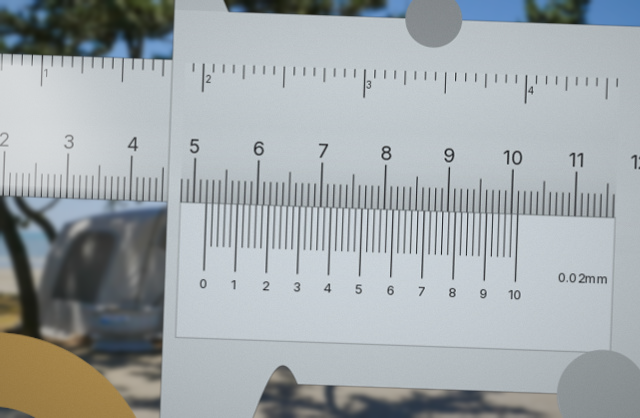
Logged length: 52.0
